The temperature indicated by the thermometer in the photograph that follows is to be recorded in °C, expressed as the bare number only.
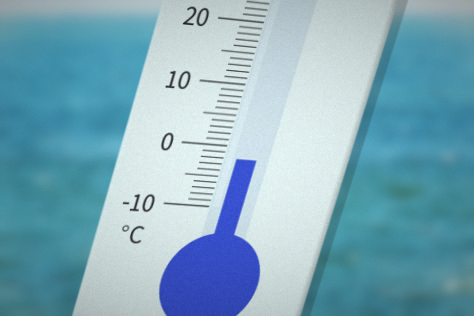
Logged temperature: -2
